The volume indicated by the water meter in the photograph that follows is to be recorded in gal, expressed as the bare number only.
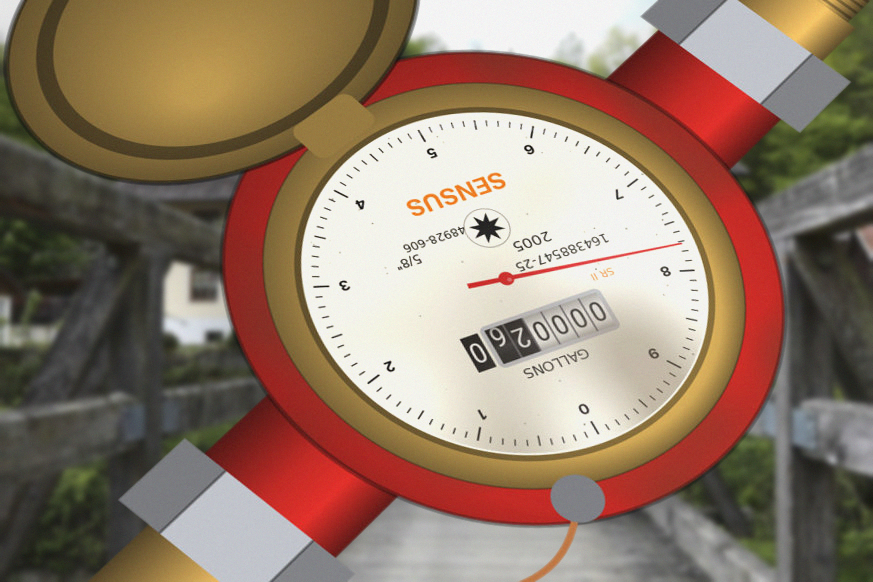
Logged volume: 257.7
